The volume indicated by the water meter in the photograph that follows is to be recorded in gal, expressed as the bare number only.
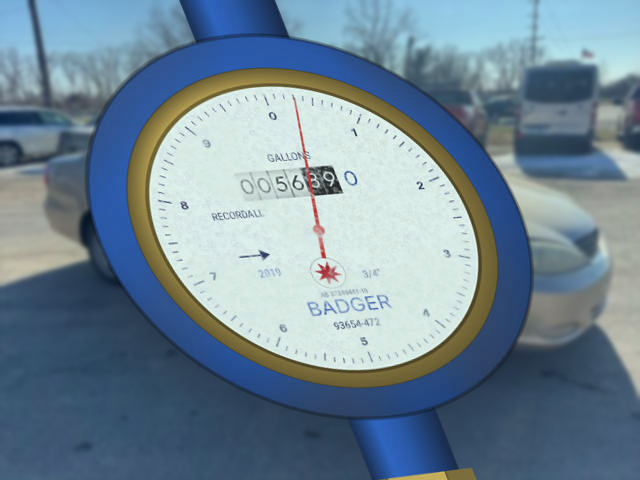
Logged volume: 56890.3
